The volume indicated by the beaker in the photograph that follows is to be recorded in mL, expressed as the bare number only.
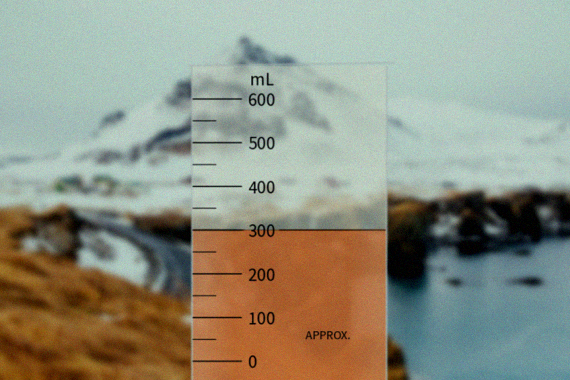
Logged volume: 300
